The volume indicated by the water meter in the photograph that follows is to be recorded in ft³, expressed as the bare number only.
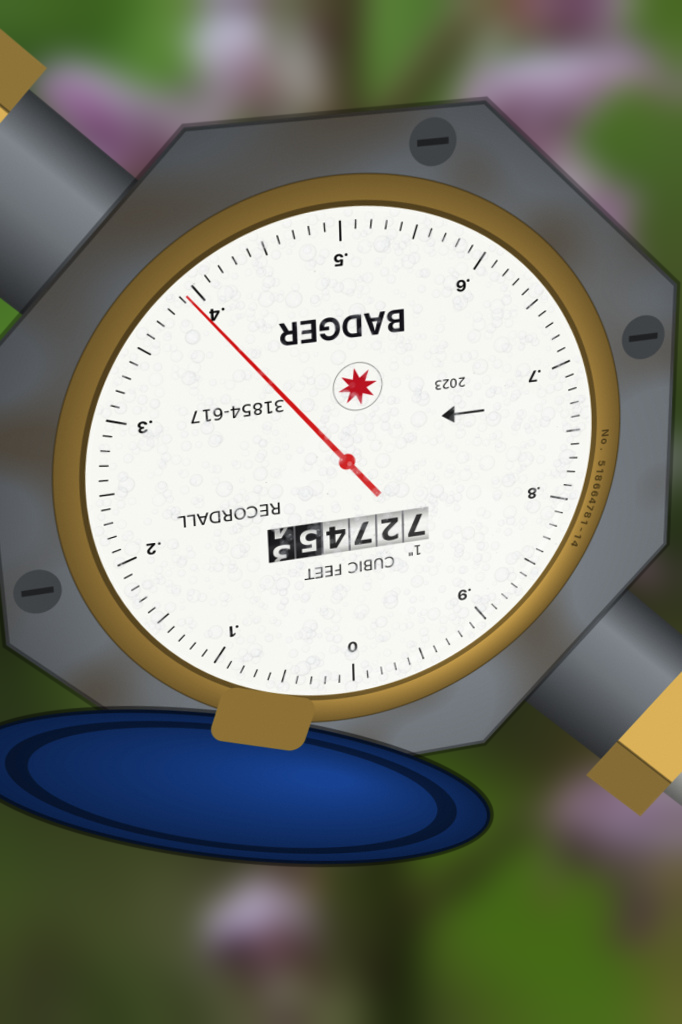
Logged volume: 727453.39
